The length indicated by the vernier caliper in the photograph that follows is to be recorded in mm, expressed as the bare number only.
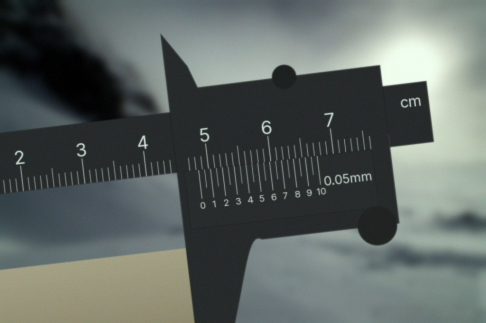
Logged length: 48.4
